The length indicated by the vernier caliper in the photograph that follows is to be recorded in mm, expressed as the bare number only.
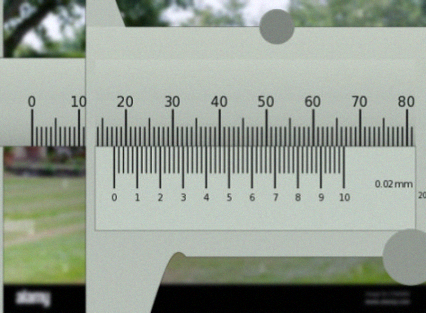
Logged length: 17.5
